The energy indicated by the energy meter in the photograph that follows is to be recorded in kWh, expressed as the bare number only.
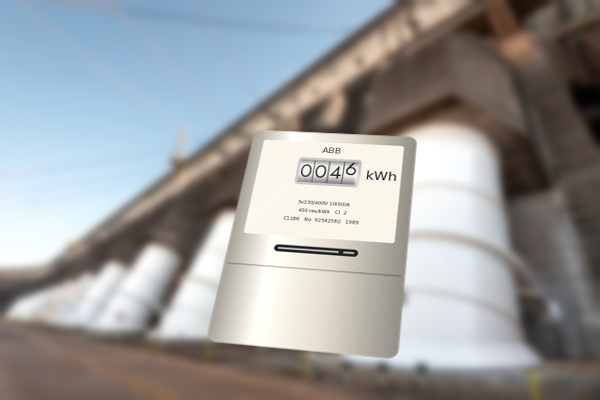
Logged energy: 46
